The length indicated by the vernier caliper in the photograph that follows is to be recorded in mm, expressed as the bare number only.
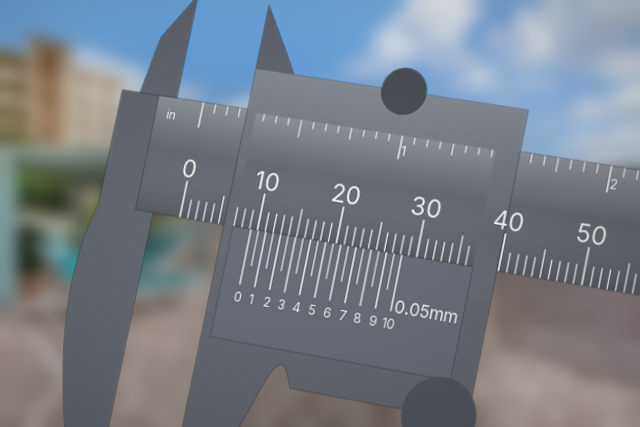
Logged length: 9.2
